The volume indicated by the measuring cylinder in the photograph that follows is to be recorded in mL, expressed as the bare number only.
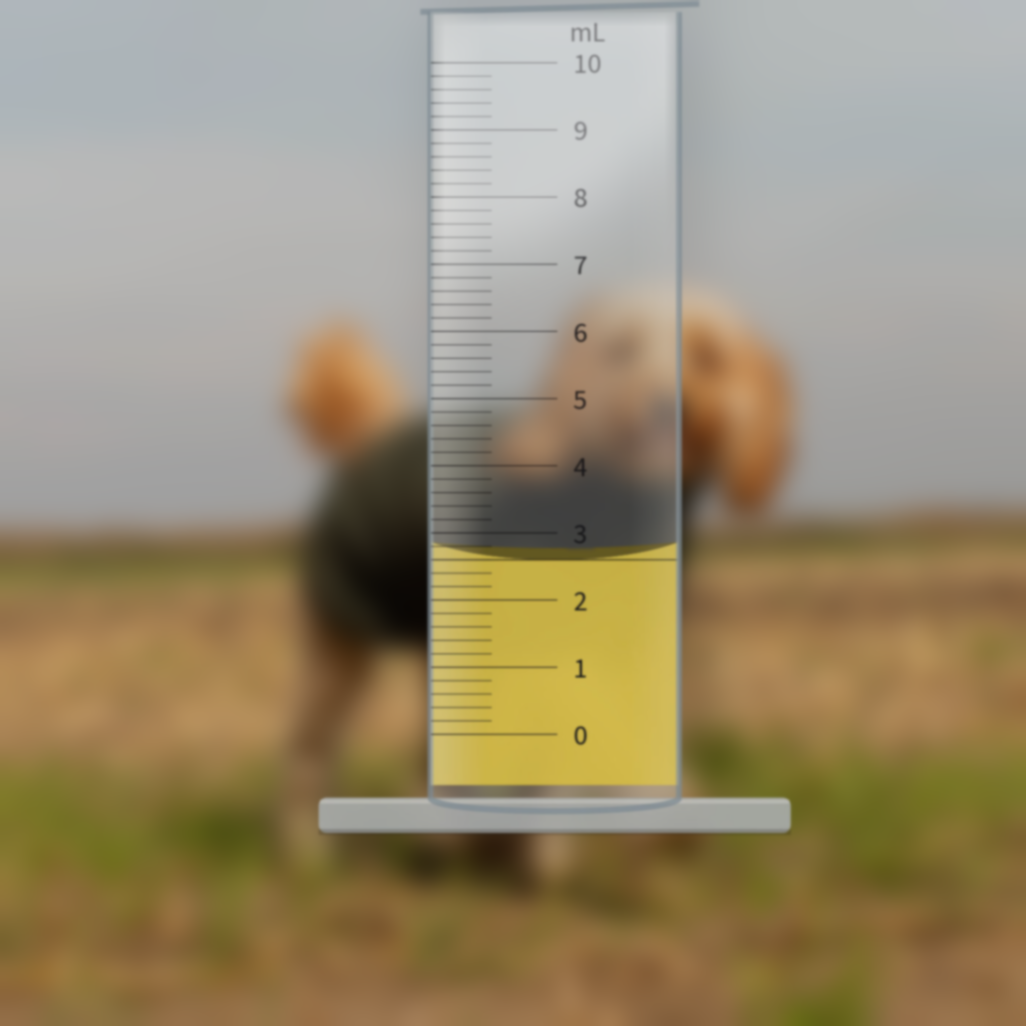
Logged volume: 2.6
